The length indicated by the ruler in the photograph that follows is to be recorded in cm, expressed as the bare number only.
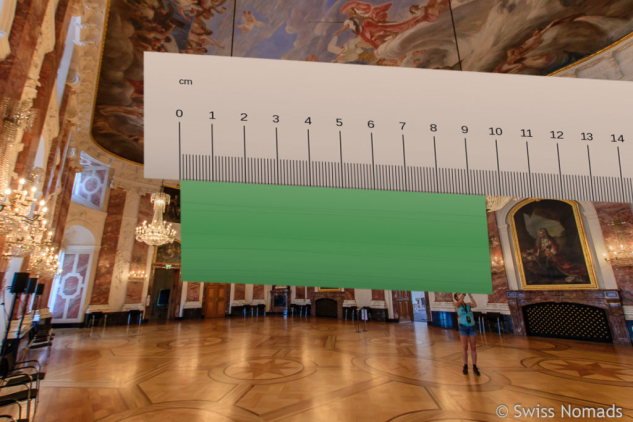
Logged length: 9.5
